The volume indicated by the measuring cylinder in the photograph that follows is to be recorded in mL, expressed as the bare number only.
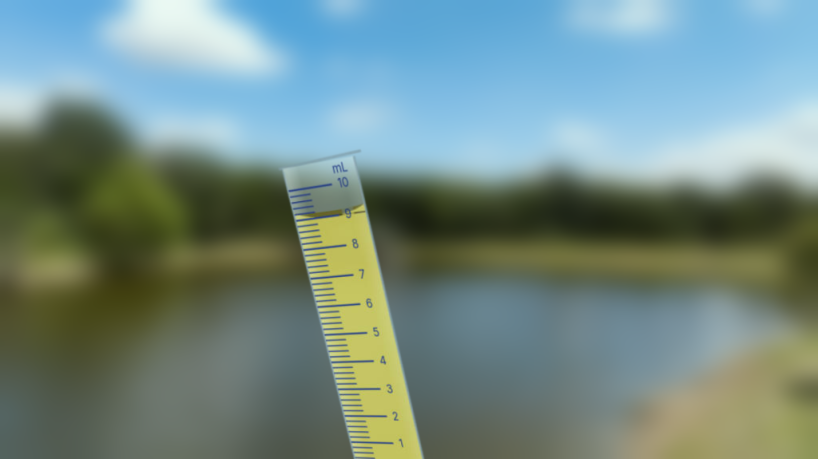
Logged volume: 9
